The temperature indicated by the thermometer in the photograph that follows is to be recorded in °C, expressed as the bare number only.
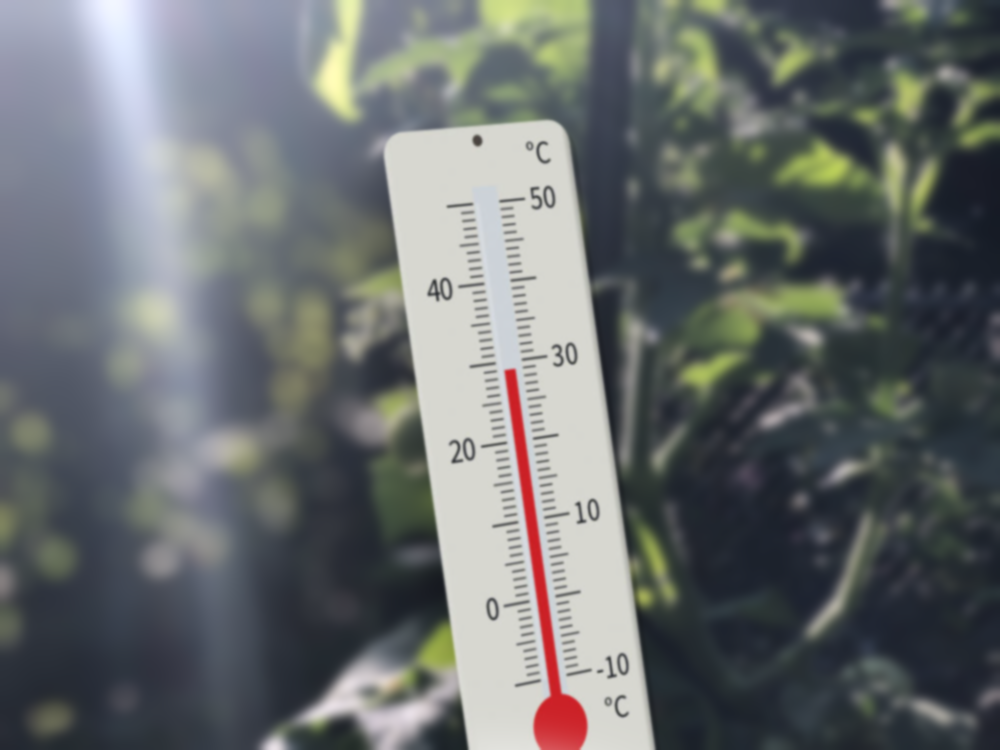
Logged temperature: 29
